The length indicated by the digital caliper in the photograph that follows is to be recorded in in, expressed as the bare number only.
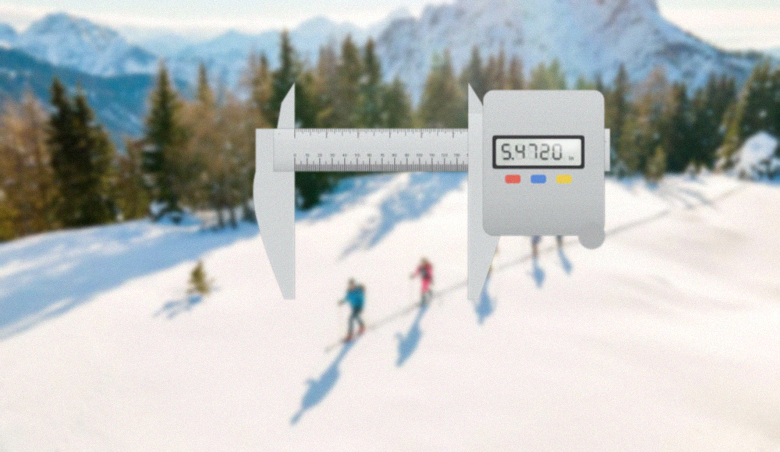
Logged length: 5.4720
